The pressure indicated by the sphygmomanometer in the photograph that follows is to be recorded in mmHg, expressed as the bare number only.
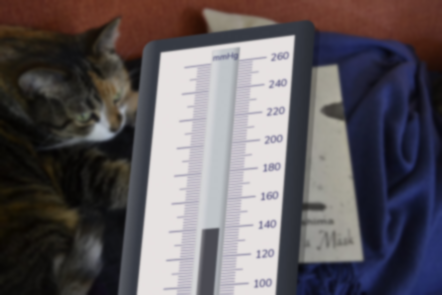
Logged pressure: 140
